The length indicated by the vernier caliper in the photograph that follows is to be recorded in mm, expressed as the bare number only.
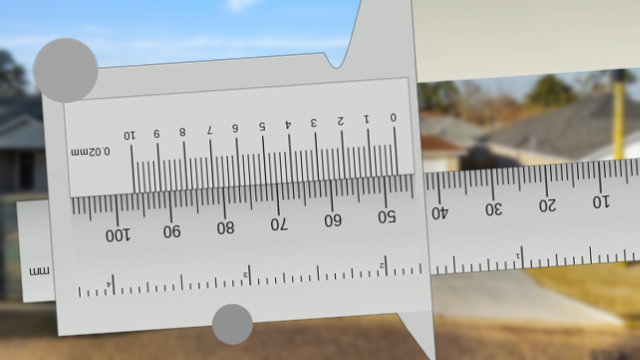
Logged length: 47.5
